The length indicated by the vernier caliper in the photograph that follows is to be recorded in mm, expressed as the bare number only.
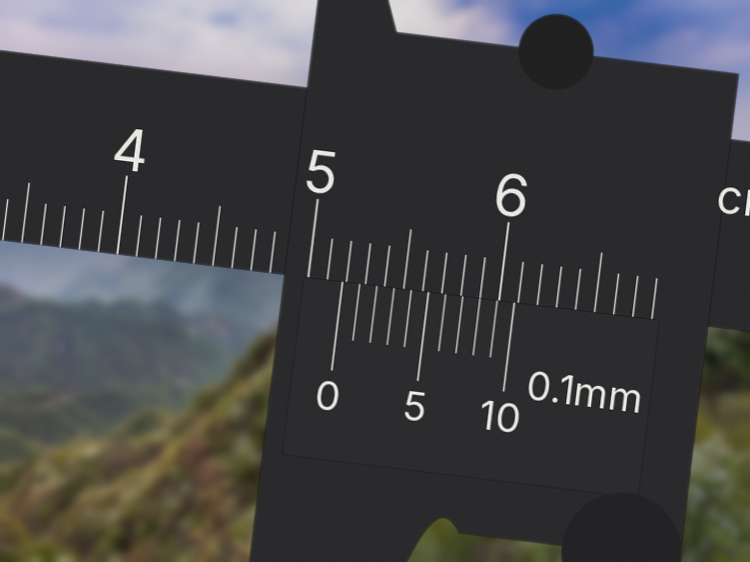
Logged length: 51.8
